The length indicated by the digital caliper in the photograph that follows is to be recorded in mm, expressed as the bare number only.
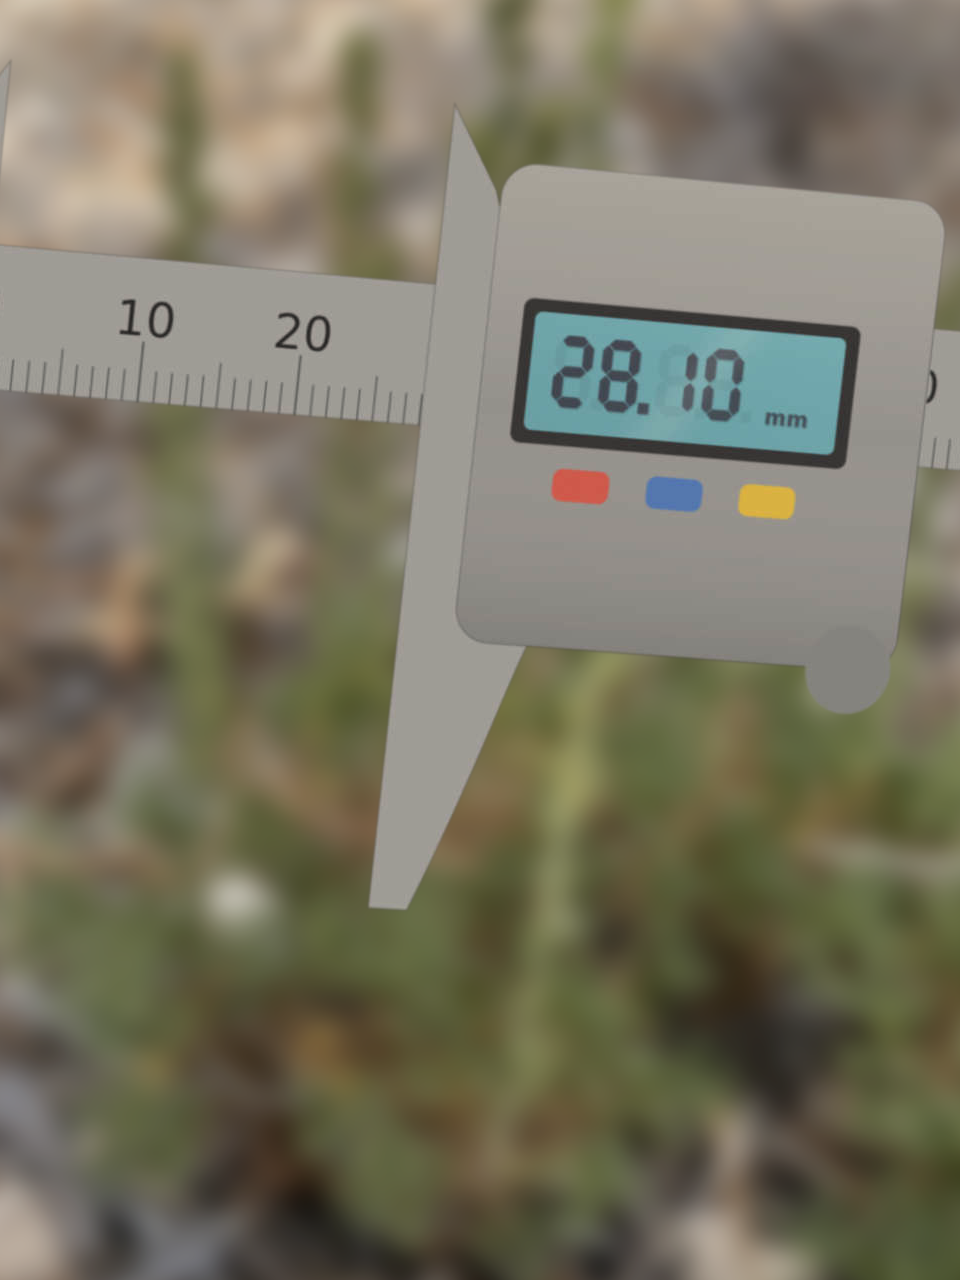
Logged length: 28.10
